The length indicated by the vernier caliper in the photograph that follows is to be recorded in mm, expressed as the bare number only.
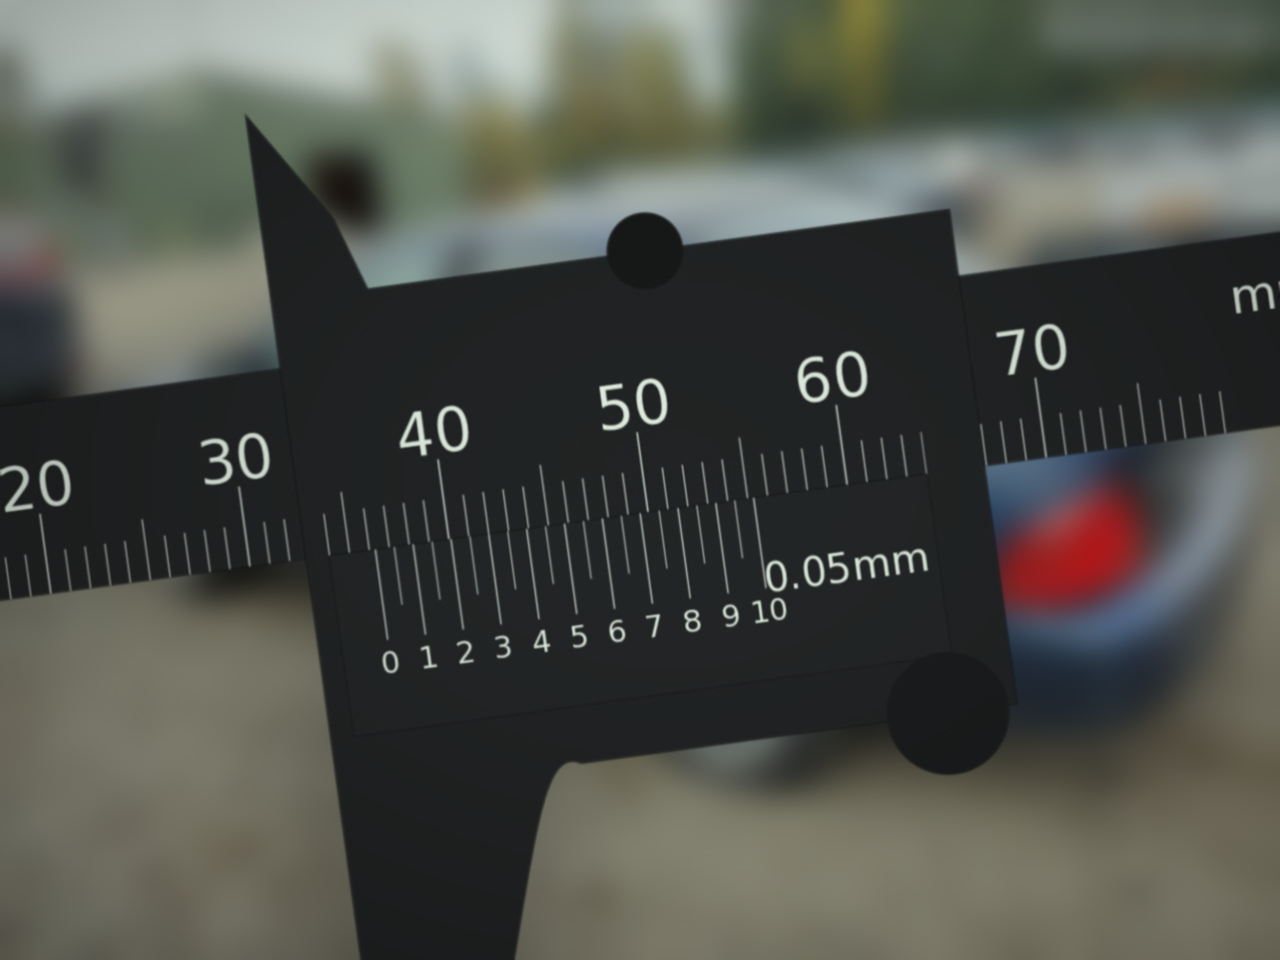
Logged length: 36.3
